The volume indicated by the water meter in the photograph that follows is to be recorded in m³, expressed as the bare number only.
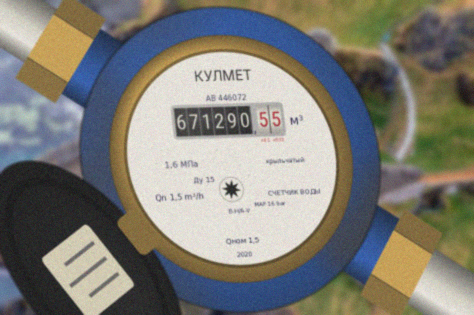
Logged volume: 671290.55
